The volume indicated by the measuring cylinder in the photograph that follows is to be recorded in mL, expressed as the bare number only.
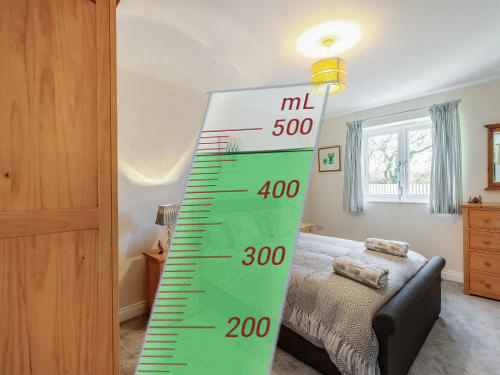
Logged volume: 460
